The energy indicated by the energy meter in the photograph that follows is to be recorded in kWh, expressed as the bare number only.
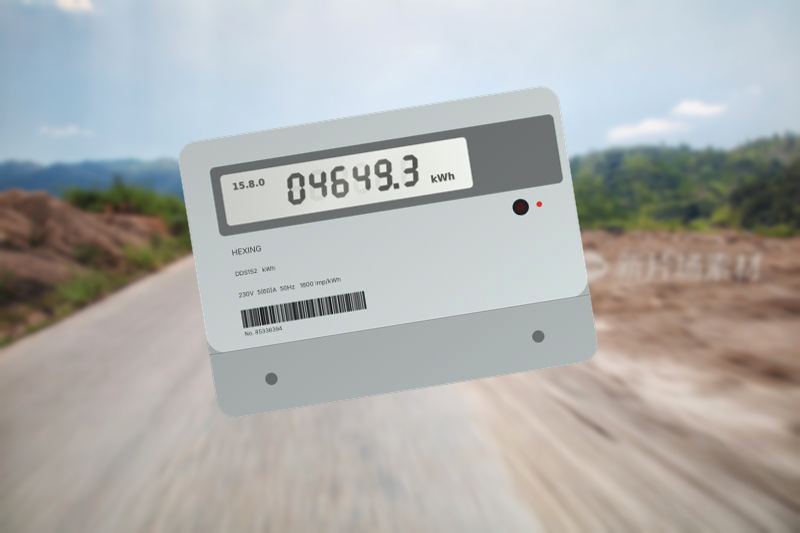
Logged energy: 4649.3
